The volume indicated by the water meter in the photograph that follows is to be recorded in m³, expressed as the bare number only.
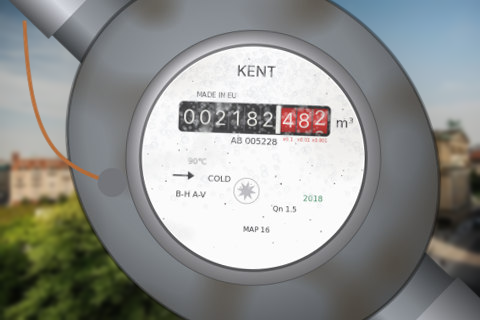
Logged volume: 2182.482
